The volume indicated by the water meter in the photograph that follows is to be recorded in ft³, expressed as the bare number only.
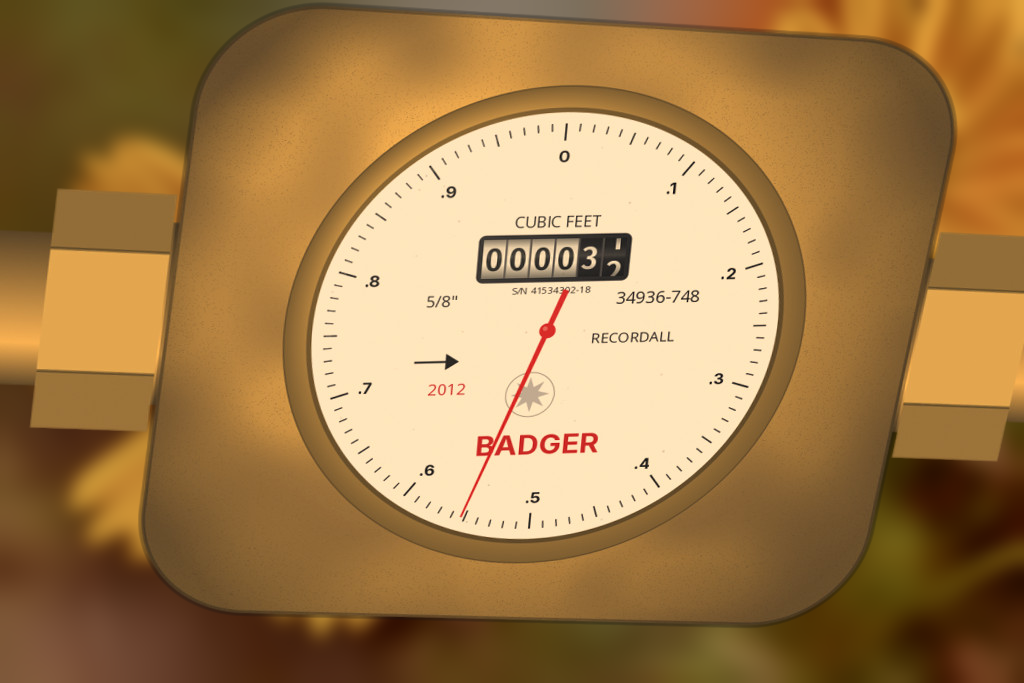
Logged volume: 31.55
